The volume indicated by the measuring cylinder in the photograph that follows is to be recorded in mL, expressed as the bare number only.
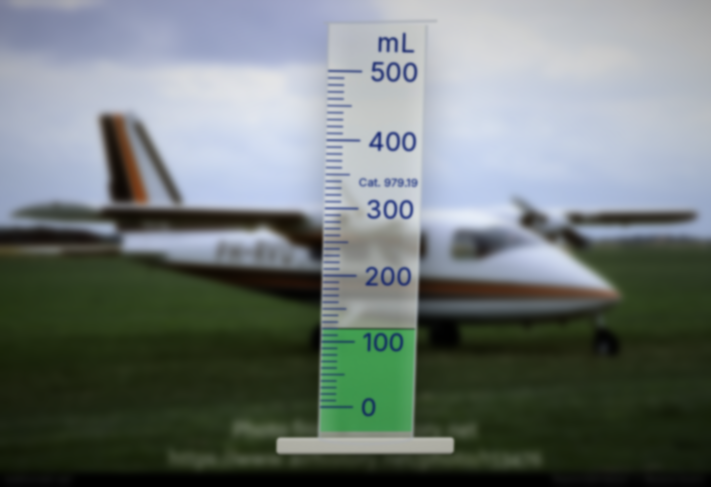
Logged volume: 120
